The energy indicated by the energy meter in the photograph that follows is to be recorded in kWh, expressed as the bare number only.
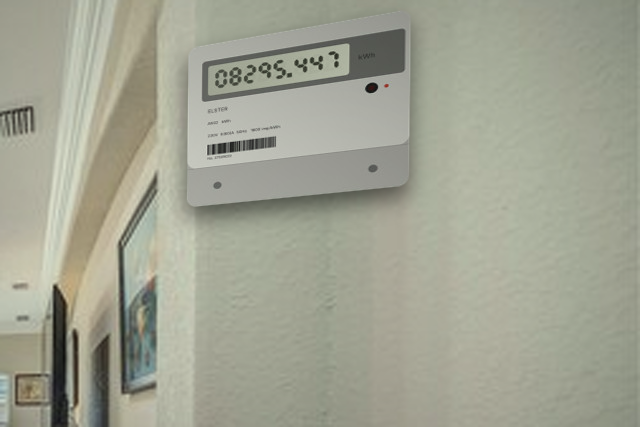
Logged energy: 8295.447
